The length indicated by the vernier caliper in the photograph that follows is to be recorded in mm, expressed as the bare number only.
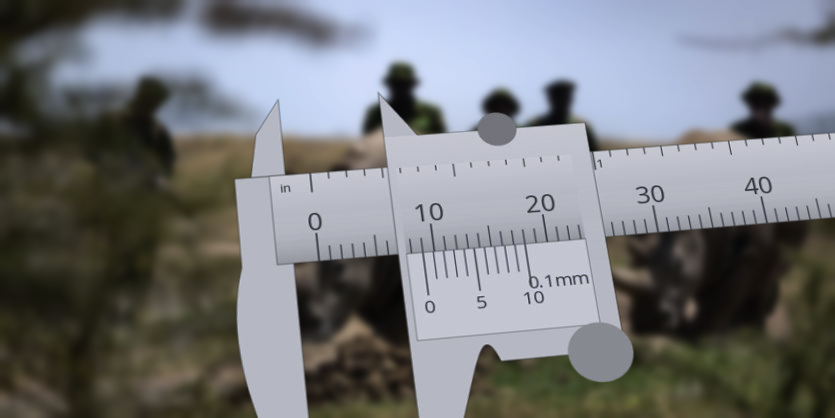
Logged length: 9.0
